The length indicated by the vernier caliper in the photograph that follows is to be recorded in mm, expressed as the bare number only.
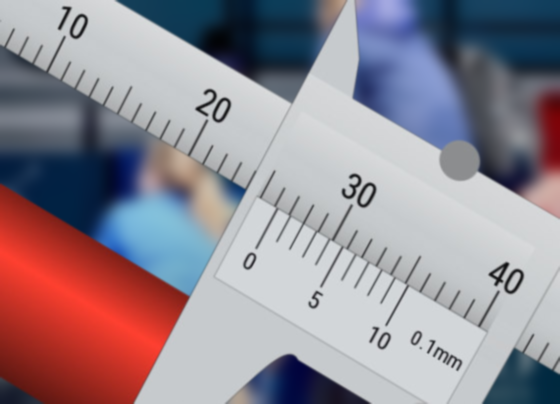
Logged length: 26.2
